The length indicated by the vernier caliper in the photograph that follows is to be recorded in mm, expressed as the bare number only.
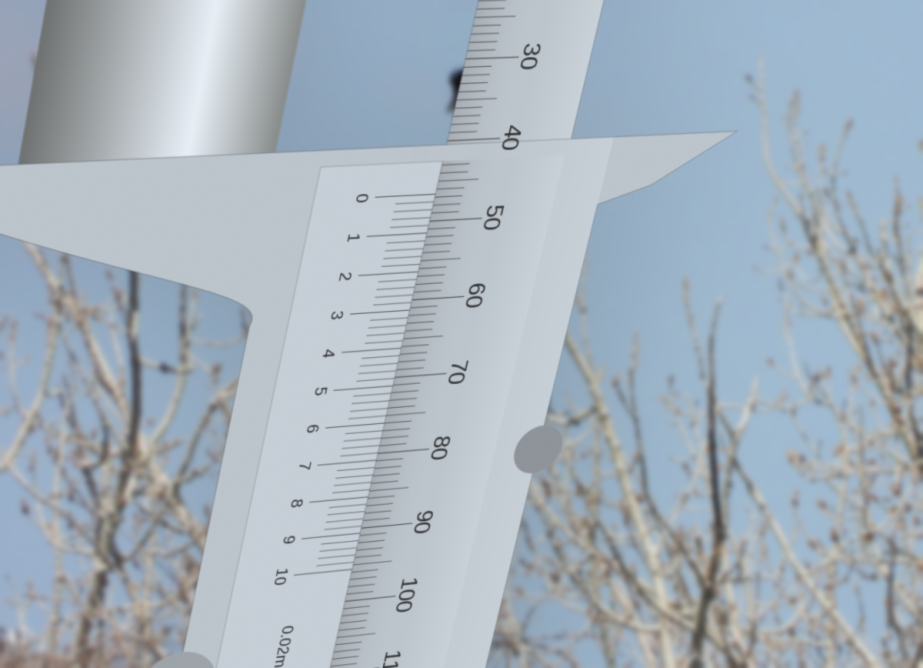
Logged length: 46.6
